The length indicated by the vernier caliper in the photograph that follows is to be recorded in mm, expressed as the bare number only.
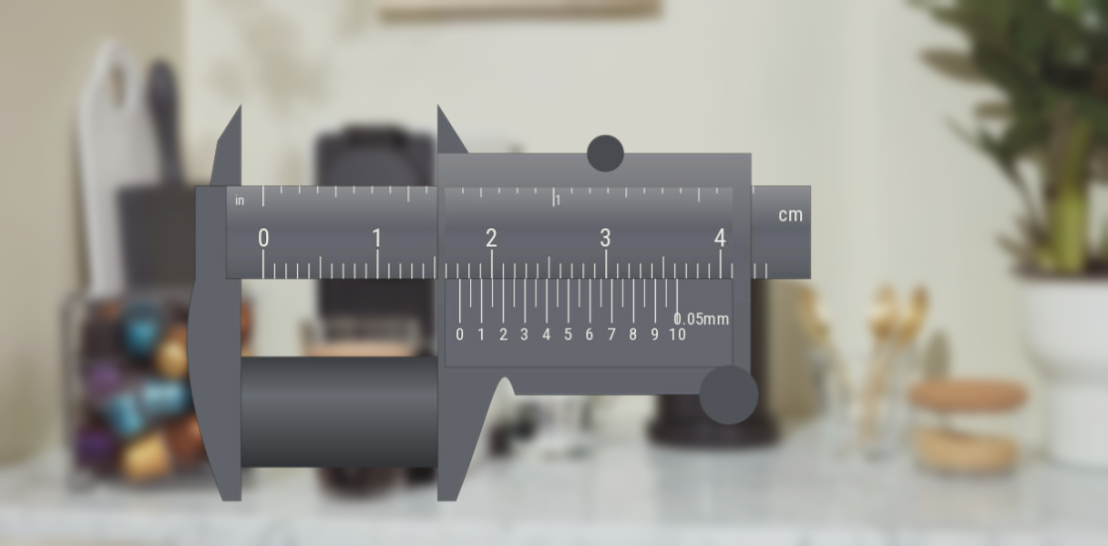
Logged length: 17.2
